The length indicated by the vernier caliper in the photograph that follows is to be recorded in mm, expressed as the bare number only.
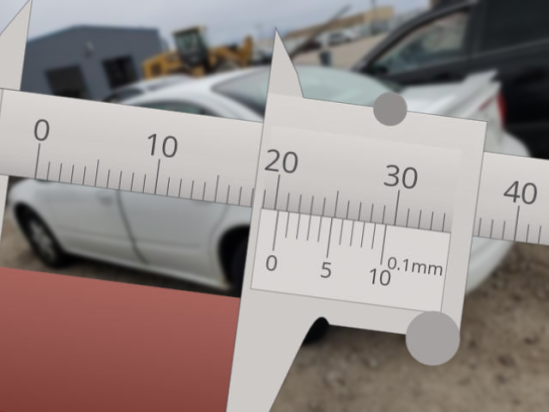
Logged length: 20.3
